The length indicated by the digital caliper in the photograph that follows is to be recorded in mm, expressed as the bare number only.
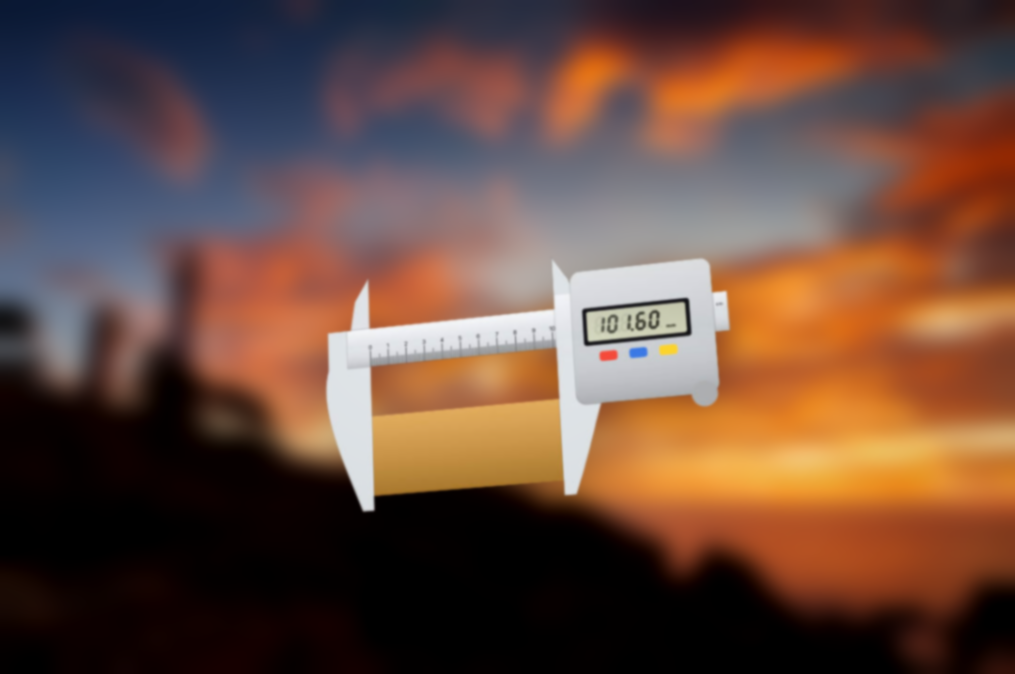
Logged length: 101.60
